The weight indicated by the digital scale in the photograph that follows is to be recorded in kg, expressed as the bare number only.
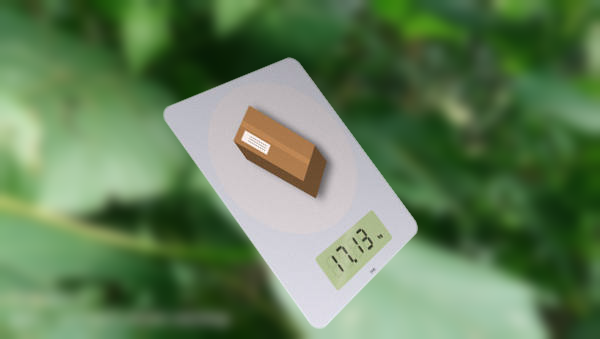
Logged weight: 17.13
